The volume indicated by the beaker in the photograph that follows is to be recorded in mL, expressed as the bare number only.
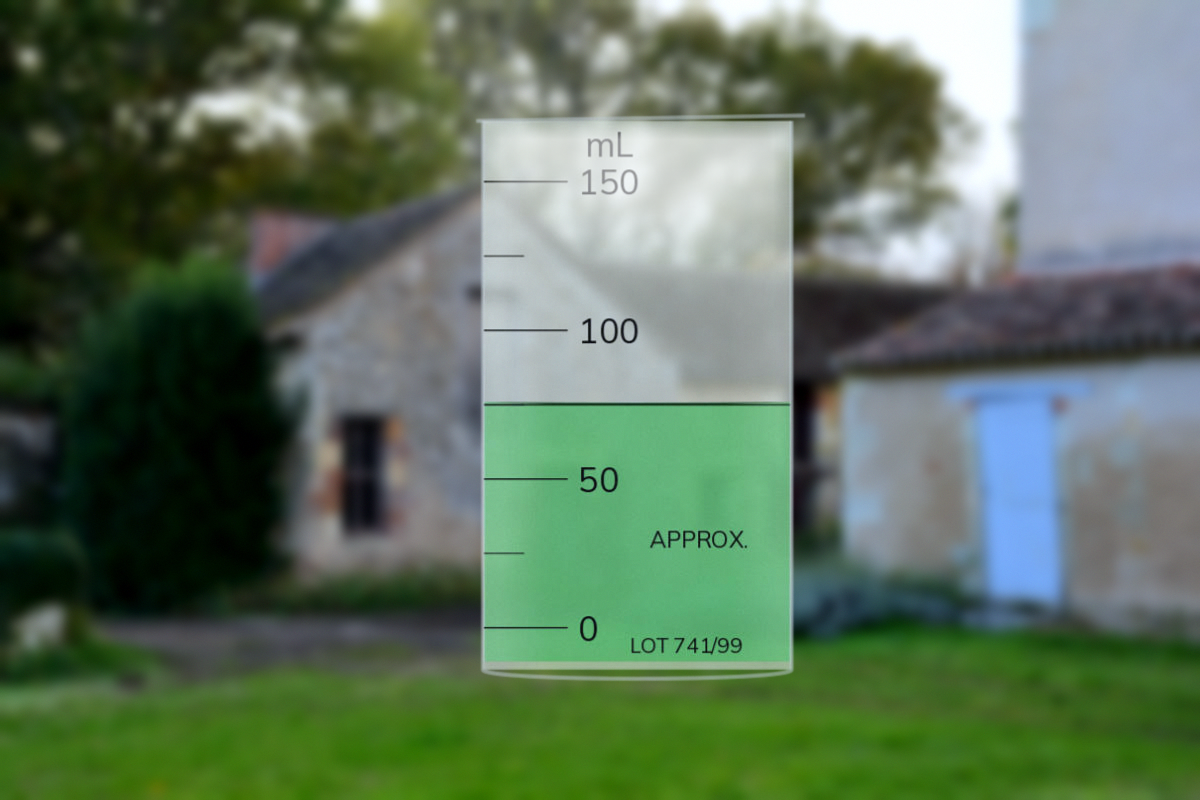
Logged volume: 75
